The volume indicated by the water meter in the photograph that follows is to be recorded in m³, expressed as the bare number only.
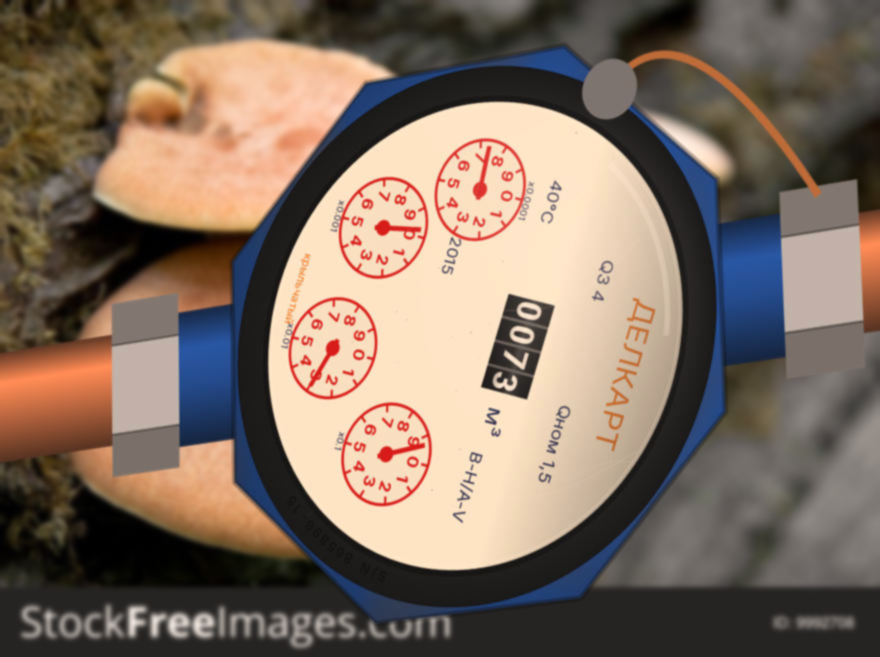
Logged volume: 72.9297
